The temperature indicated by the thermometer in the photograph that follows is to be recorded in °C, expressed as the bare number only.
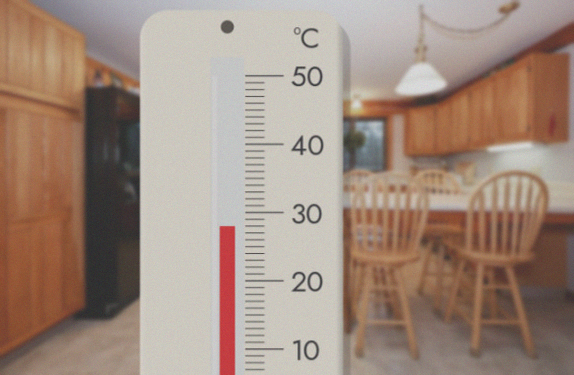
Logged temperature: 28
